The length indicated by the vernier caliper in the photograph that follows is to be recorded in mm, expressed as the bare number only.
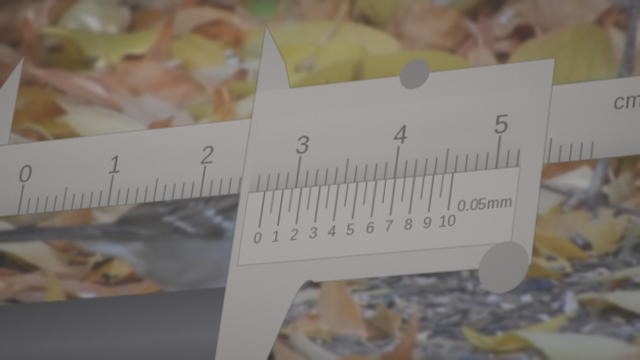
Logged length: 26.8
